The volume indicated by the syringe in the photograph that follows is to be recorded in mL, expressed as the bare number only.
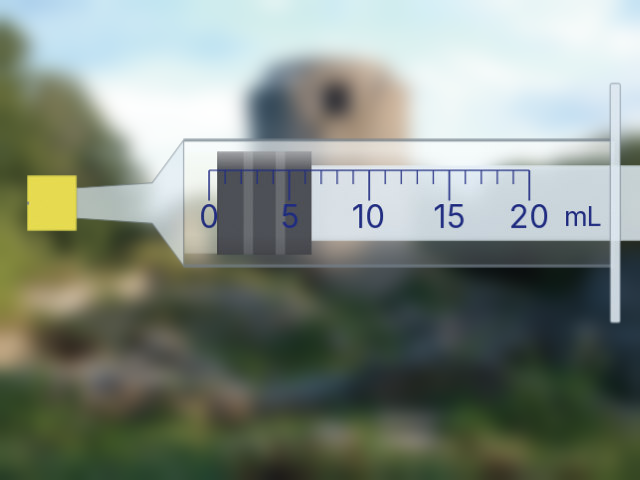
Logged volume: 0.5
